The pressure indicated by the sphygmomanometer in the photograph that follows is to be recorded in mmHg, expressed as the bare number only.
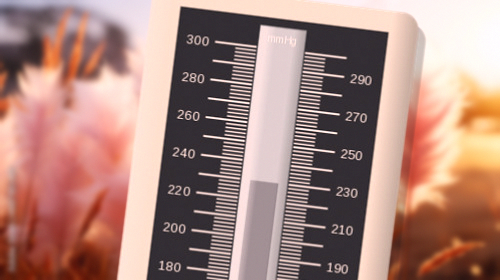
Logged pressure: 230
